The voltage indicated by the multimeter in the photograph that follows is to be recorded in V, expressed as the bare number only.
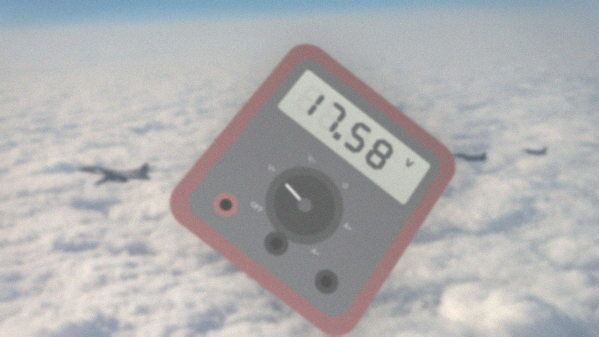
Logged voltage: 17.58
